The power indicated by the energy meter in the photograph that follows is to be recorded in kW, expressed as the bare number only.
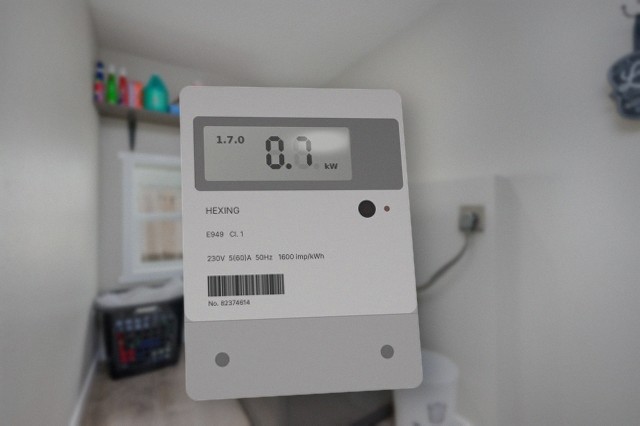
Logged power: 0.7
